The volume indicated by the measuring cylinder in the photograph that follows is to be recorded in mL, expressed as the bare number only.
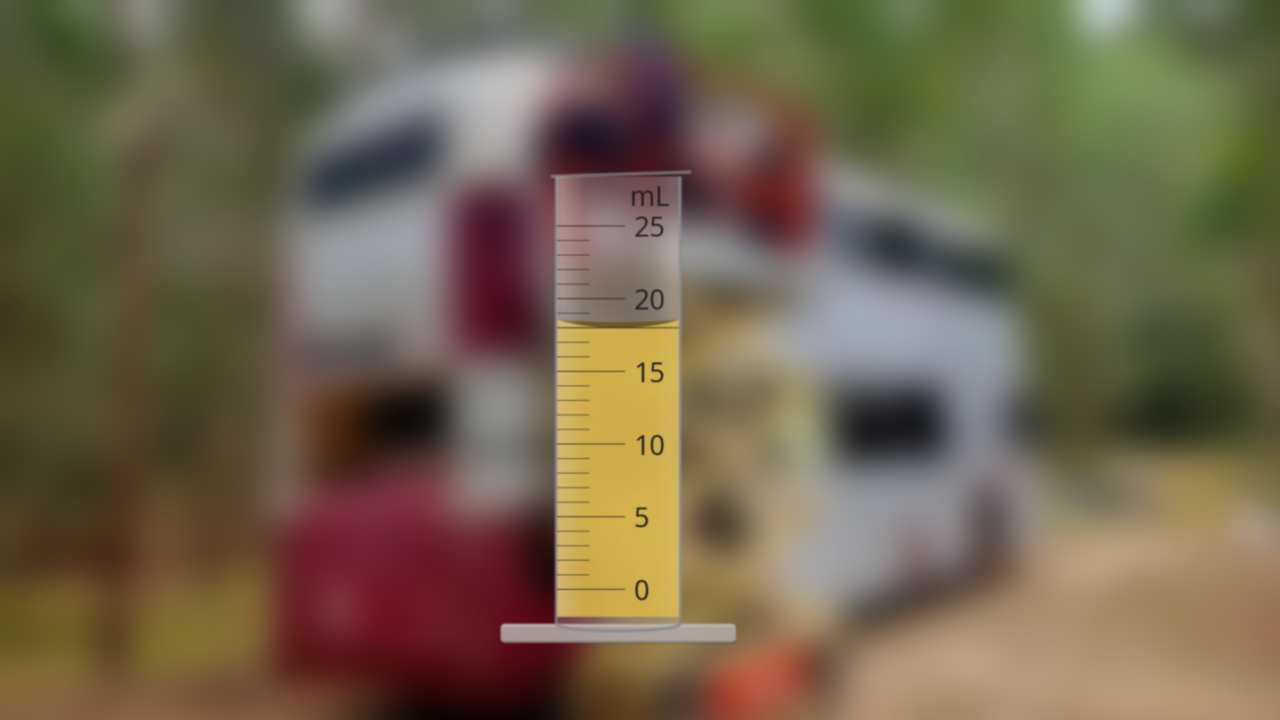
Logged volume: 18
